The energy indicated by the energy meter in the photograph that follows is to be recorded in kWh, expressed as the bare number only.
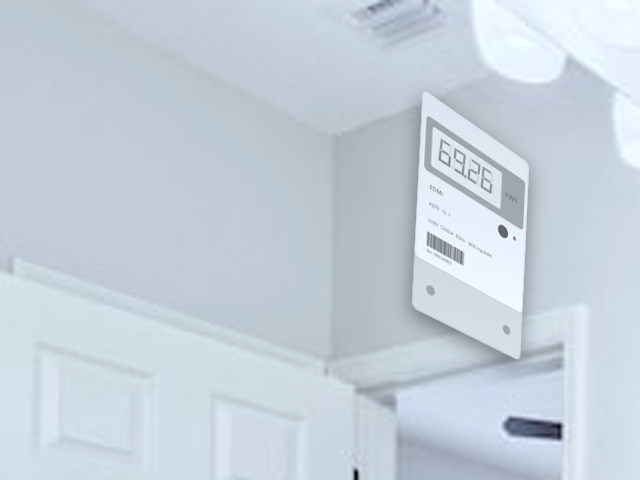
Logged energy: 69.26
